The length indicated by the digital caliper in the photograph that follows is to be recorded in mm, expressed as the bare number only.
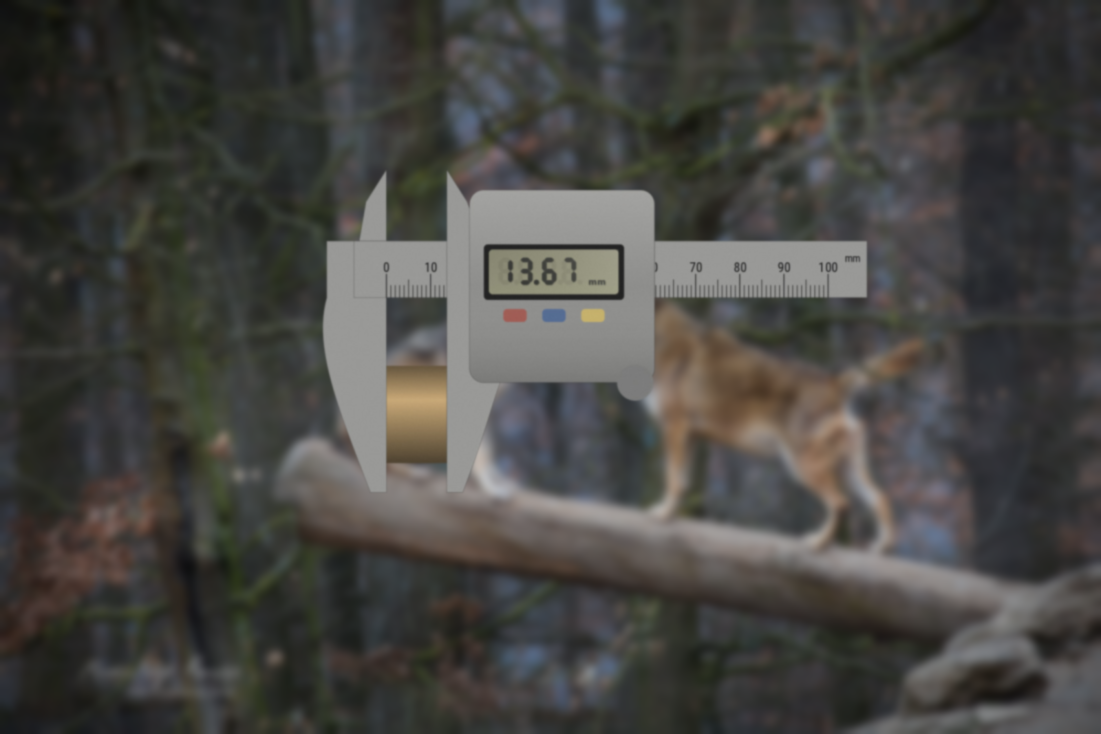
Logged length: 13.67
